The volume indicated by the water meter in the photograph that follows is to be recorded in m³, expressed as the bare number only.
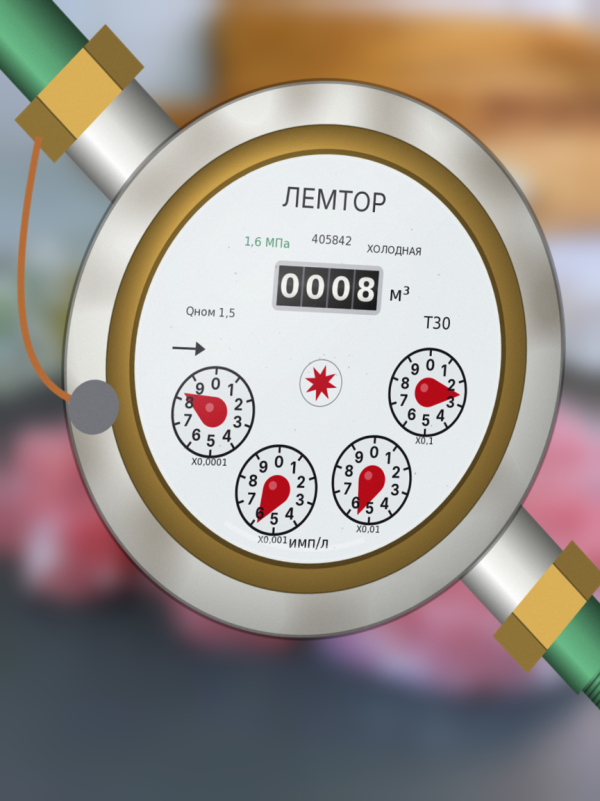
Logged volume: 8.2558
